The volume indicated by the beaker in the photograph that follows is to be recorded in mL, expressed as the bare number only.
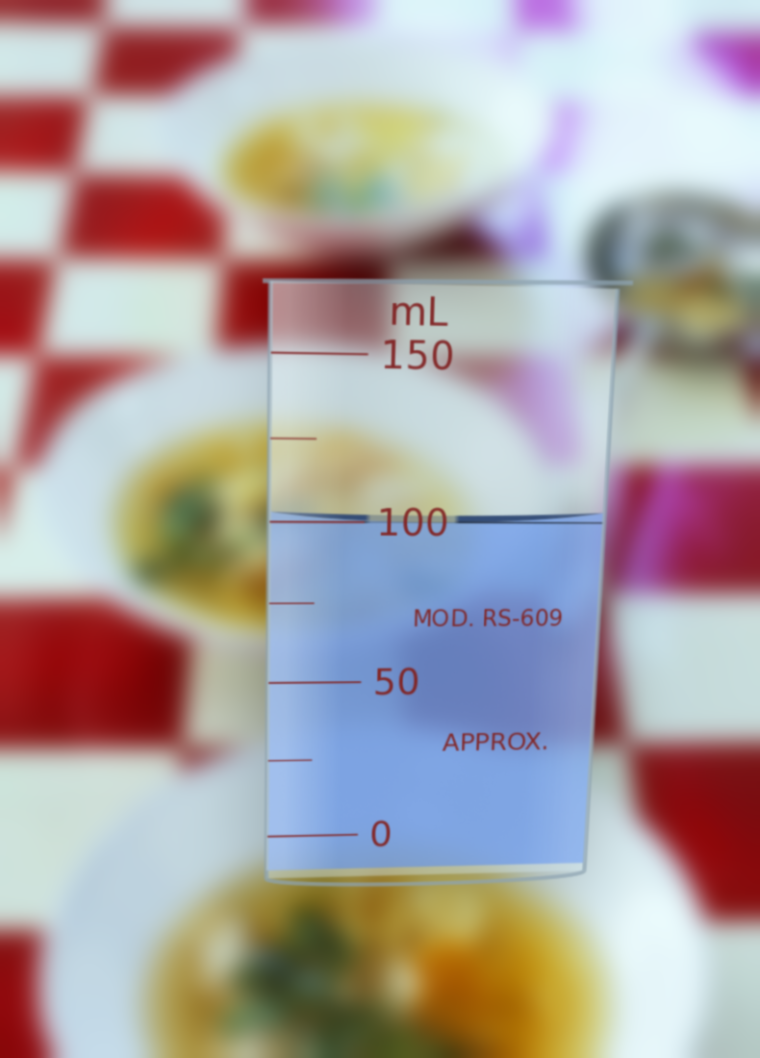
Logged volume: 100
